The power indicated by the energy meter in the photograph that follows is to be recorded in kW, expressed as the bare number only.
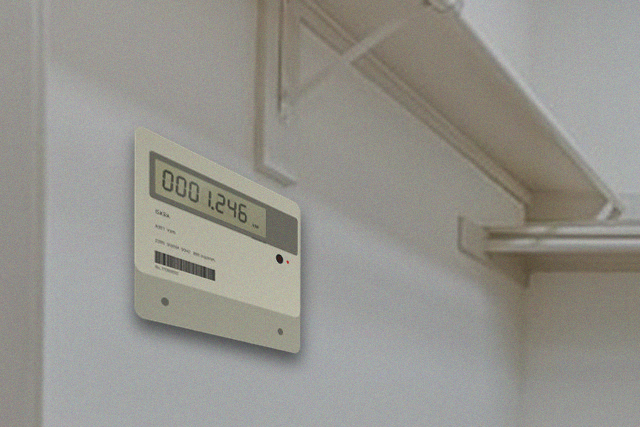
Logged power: 1.246
